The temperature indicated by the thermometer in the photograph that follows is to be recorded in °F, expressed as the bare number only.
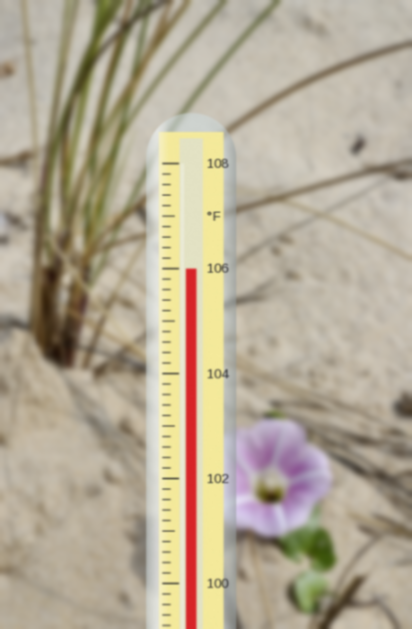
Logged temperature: 106
